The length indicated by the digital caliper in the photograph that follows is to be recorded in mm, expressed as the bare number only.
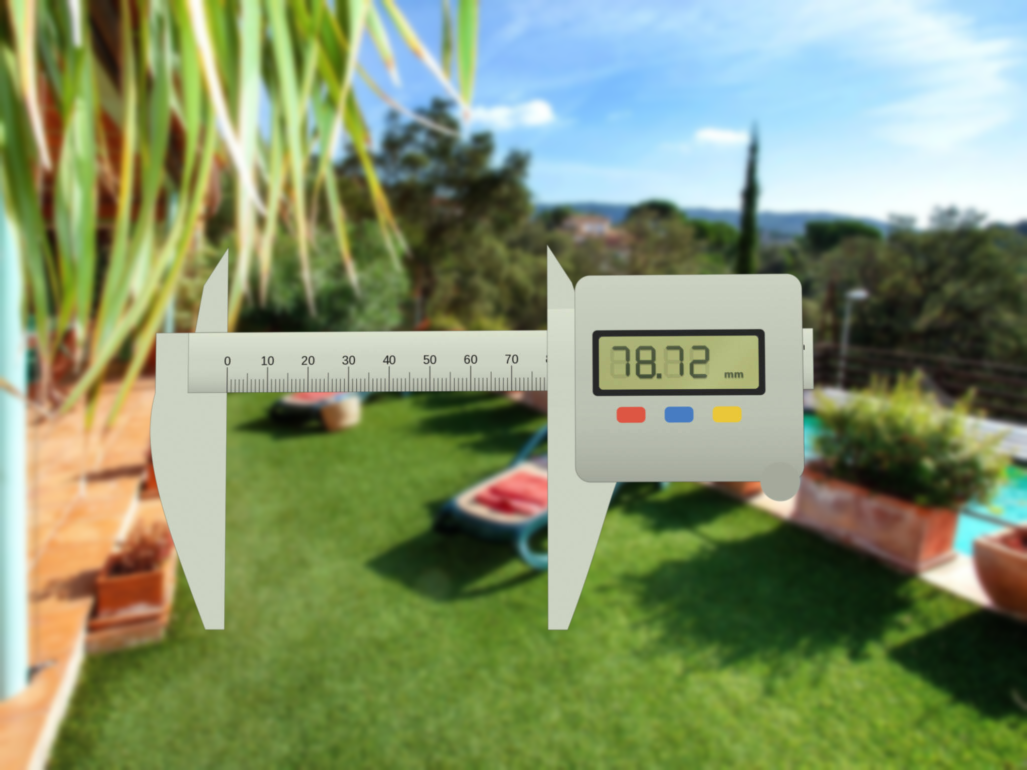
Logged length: 78.72
